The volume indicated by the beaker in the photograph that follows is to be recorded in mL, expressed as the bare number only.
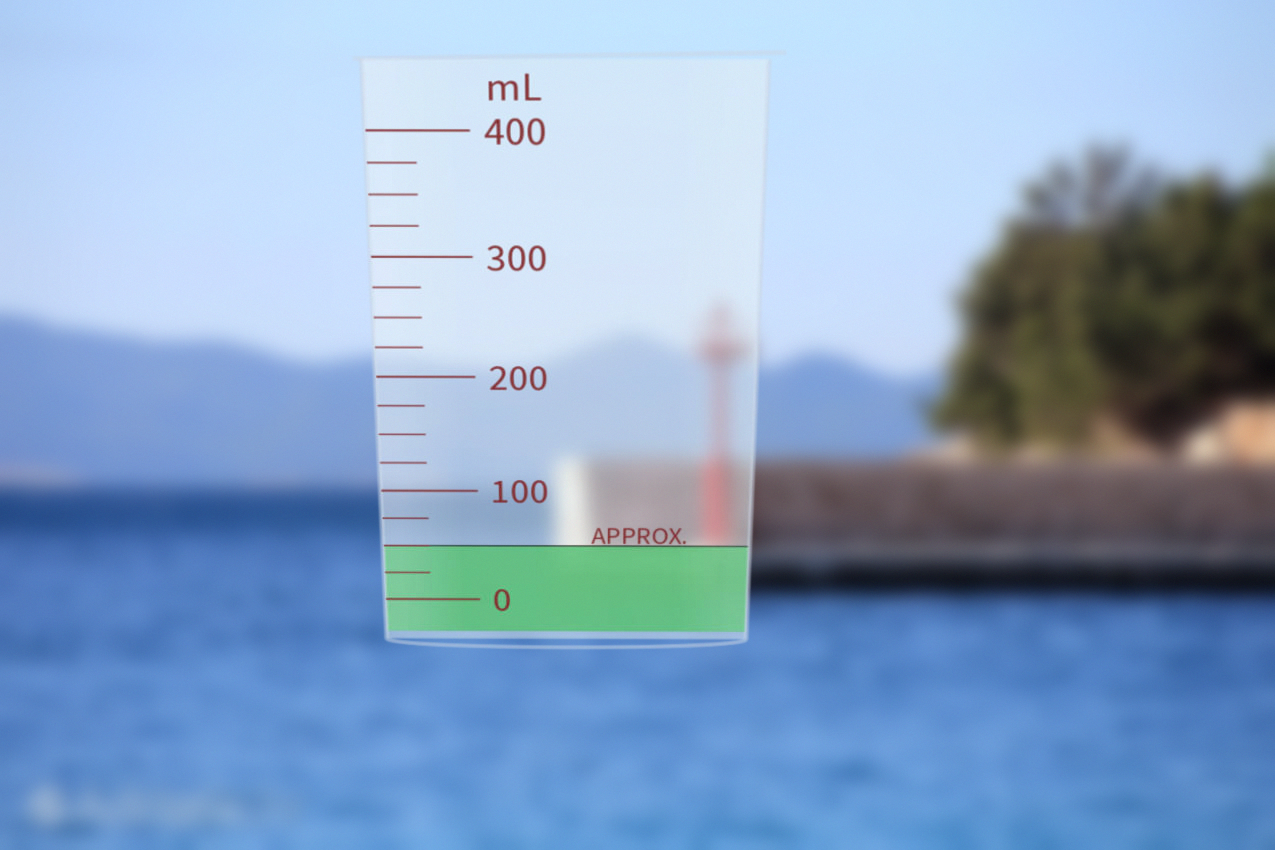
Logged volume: 50
